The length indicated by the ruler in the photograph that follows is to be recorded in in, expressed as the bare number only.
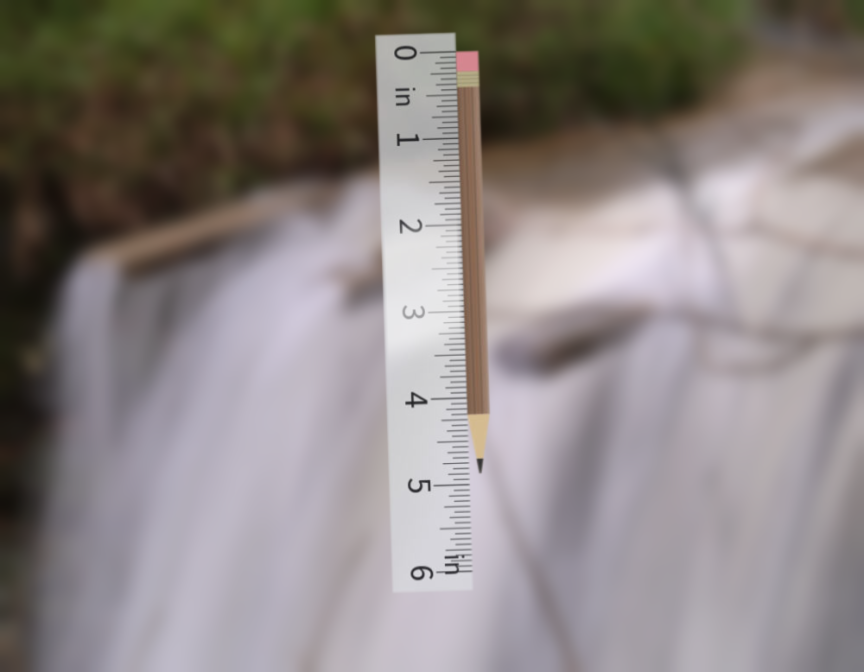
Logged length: 4.875
